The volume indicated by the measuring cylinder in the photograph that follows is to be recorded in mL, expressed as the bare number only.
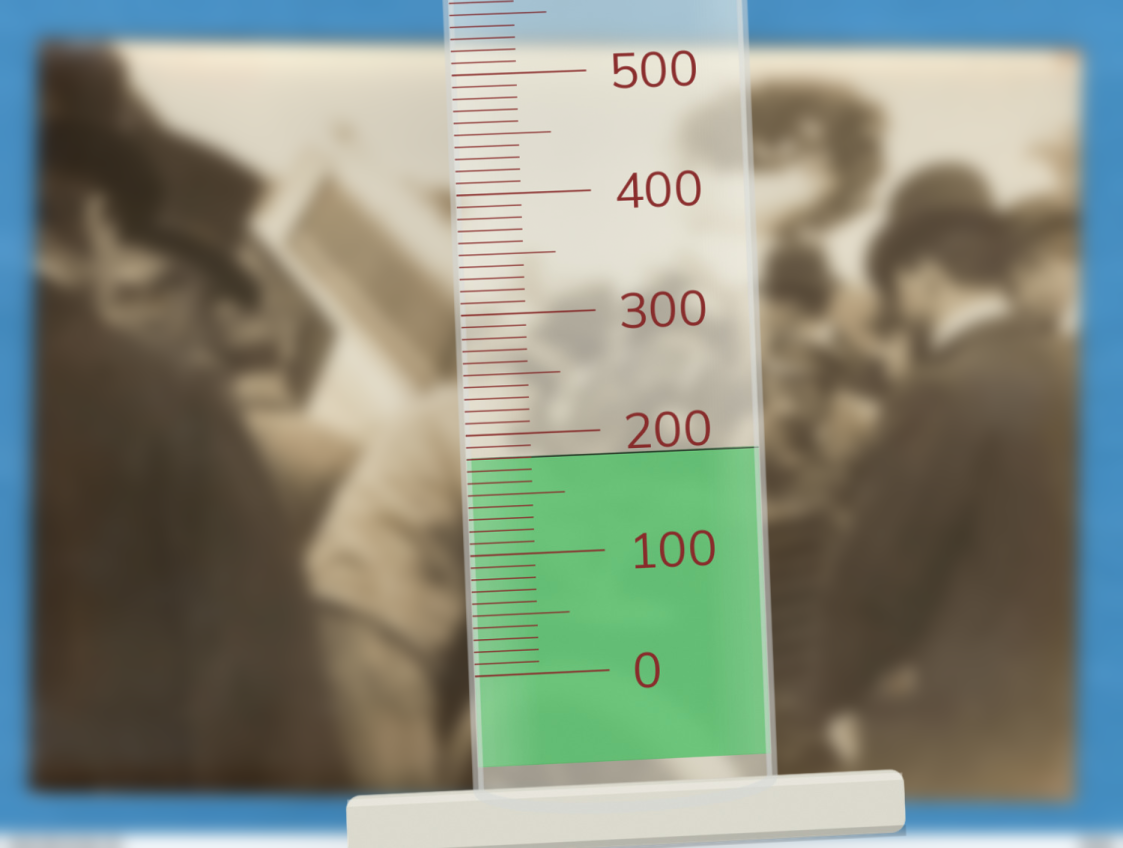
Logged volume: 180
